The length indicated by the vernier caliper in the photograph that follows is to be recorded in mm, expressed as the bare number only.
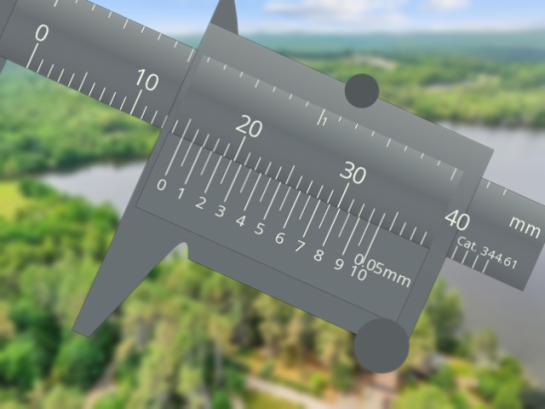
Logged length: 15.0
